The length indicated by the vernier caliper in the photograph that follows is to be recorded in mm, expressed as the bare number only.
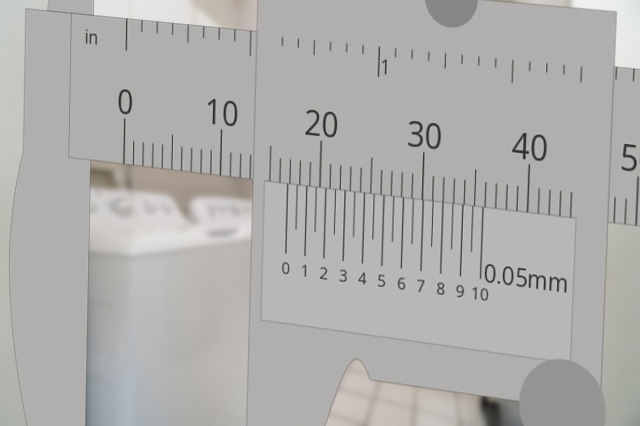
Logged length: 16.8
